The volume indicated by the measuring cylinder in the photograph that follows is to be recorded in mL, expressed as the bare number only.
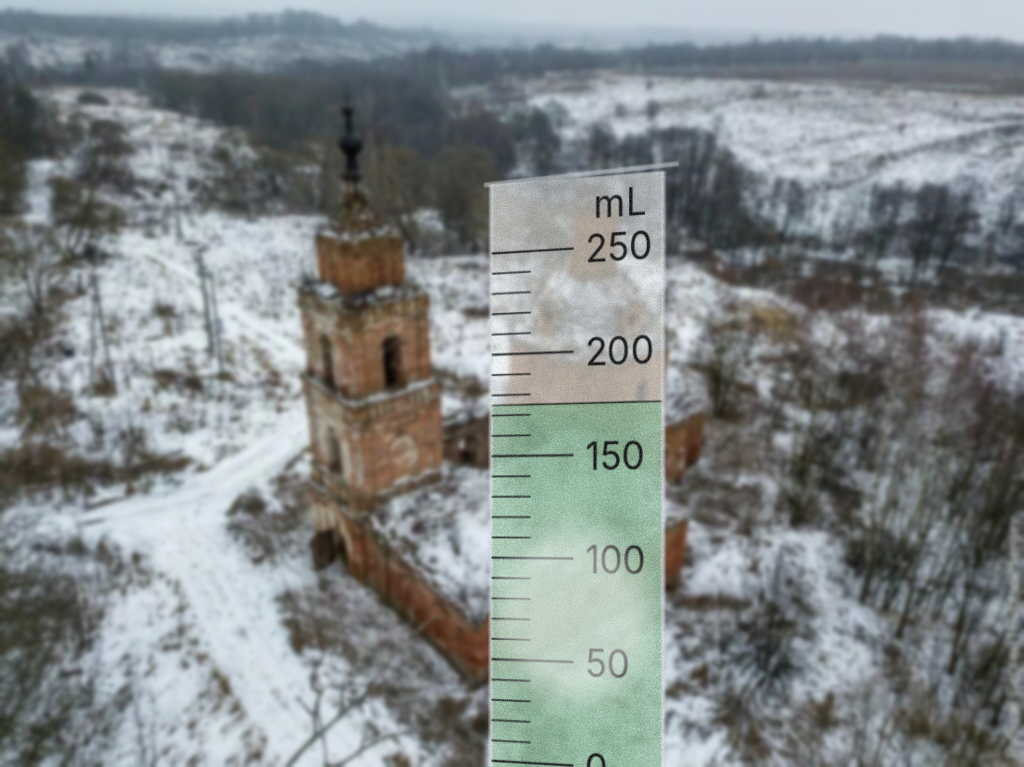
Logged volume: 175
